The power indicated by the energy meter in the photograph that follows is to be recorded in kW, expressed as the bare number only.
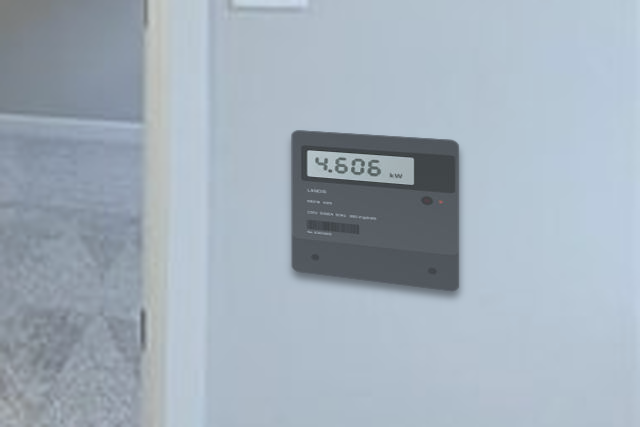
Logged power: 4.606
